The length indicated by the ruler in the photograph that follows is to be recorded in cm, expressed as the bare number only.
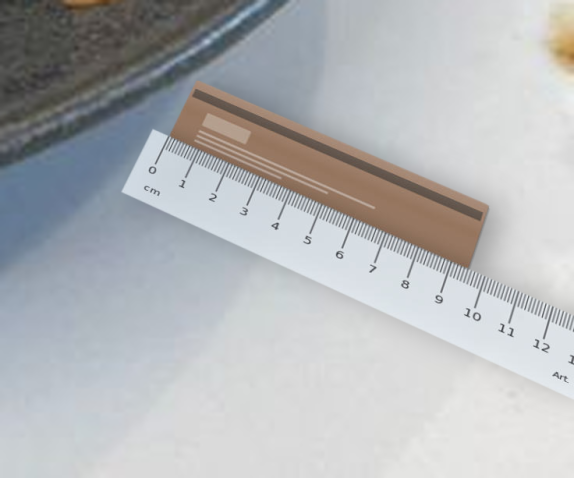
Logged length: 9.5
